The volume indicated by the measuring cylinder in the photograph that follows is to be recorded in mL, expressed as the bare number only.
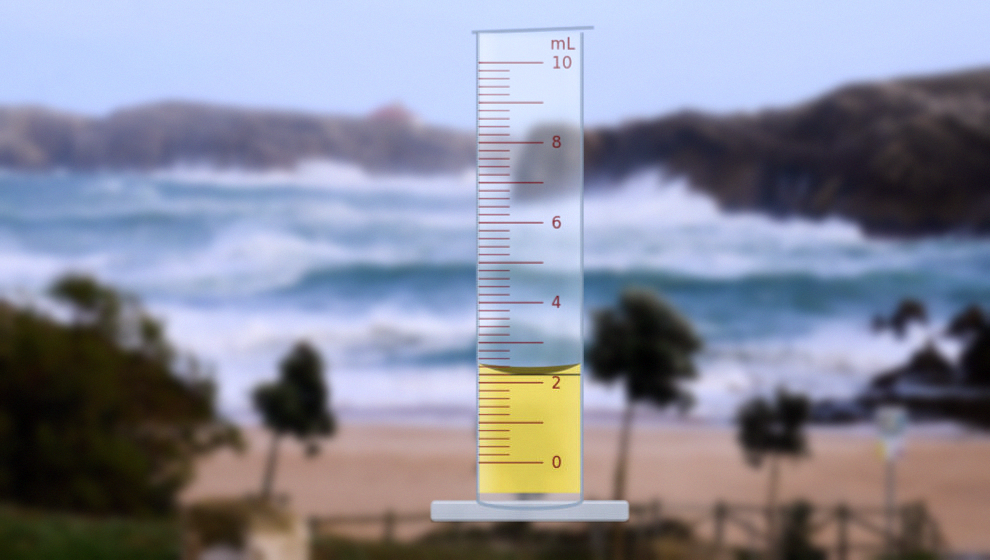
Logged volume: 2.2
